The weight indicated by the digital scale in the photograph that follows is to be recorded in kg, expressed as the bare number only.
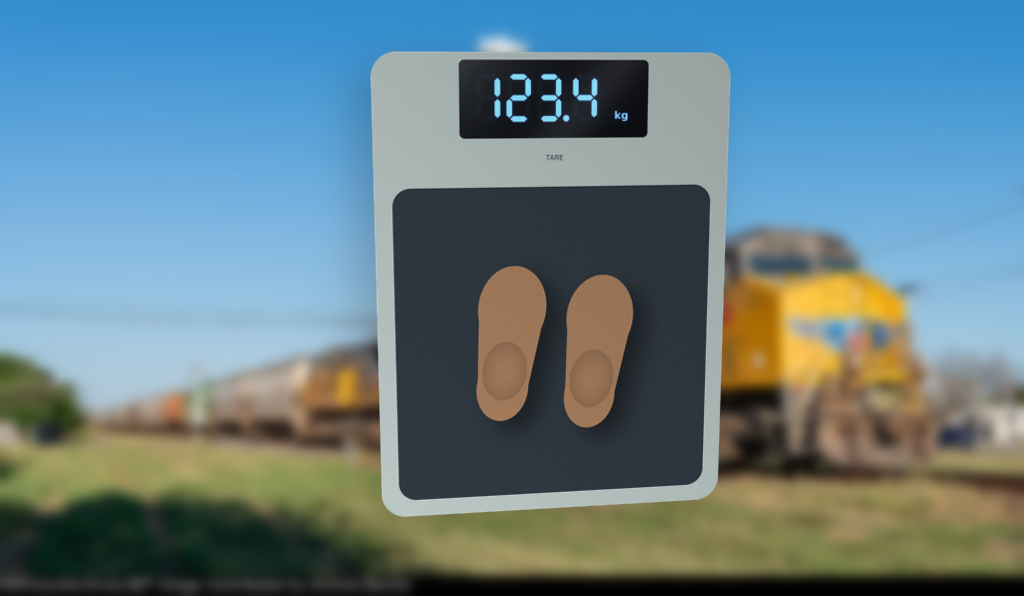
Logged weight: 123.4
